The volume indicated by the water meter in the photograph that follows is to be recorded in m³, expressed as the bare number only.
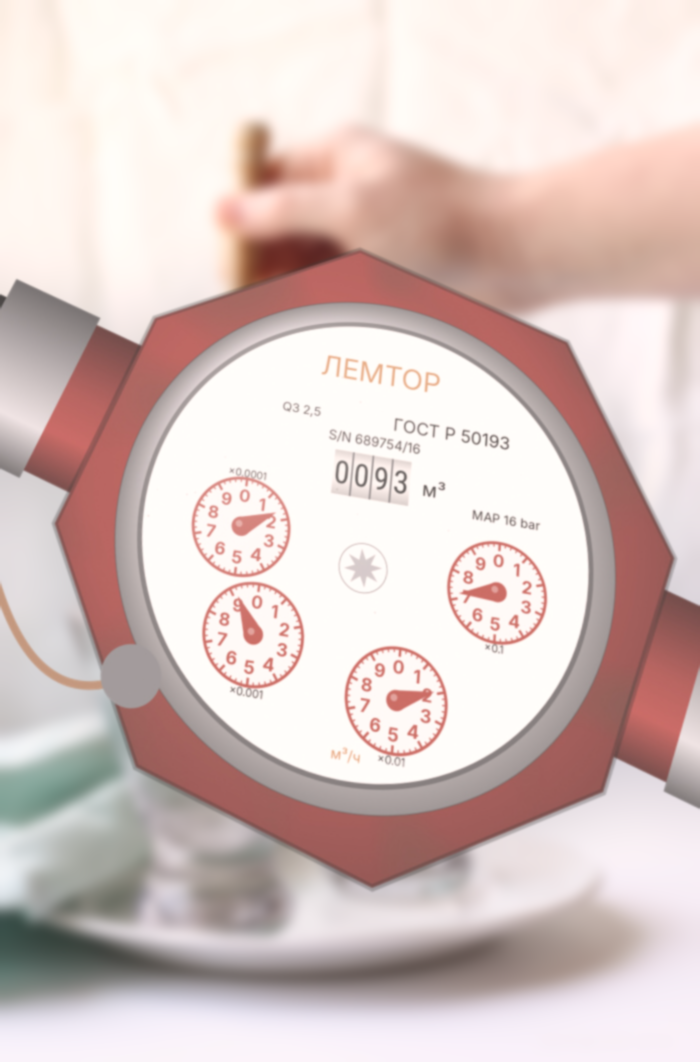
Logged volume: 93.7191
